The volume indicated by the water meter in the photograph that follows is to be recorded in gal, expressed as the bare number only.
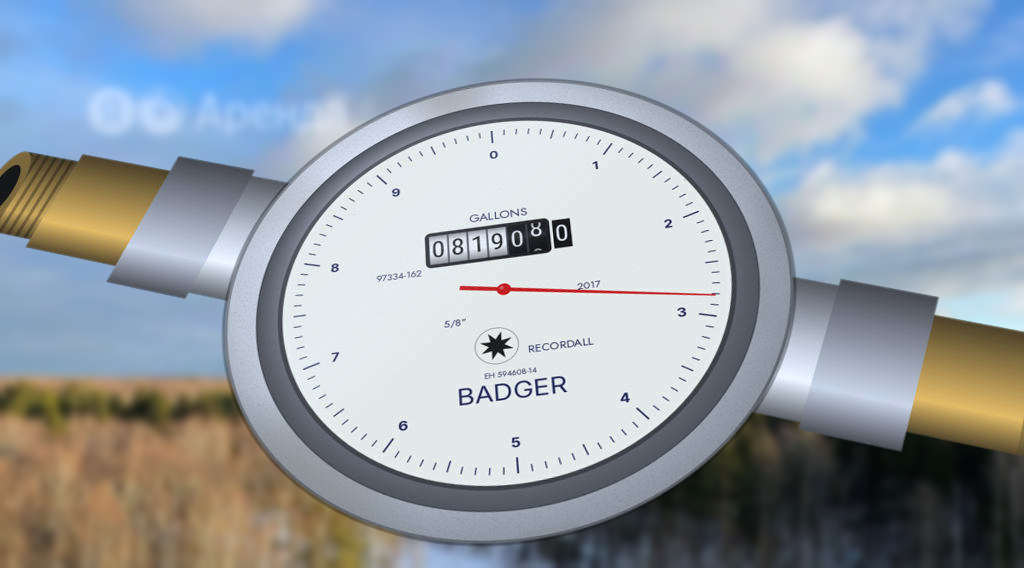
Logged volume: 819082.8
